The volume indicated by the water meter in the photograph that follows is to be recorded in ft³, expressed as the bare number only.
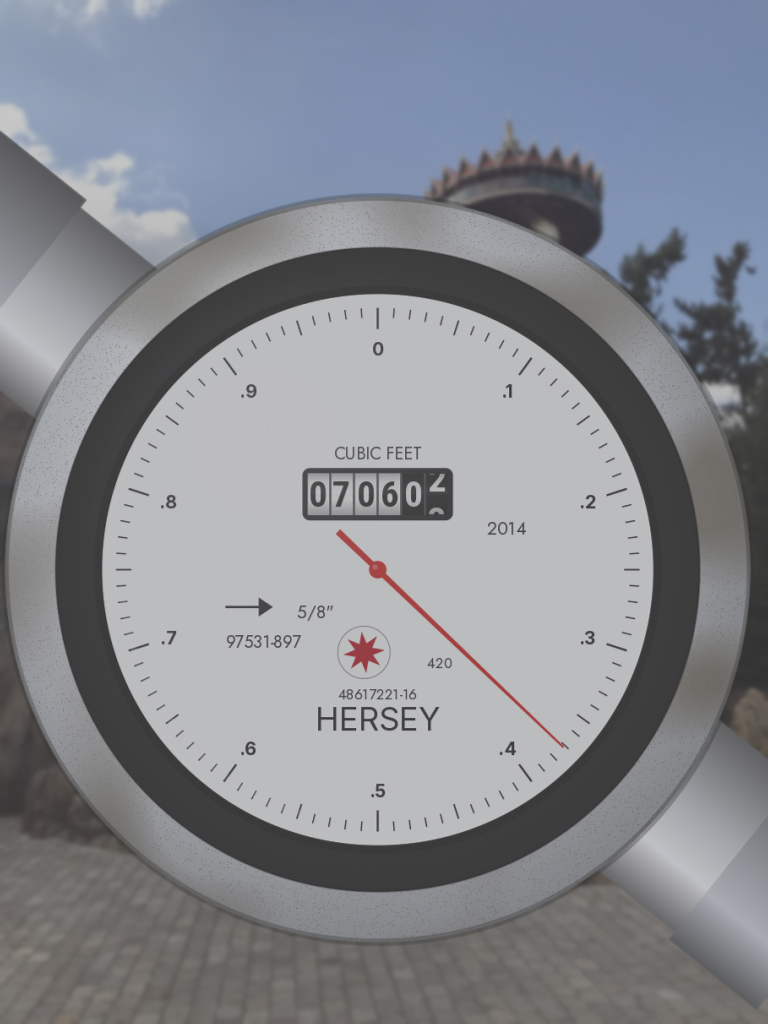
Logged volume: 70602.37
